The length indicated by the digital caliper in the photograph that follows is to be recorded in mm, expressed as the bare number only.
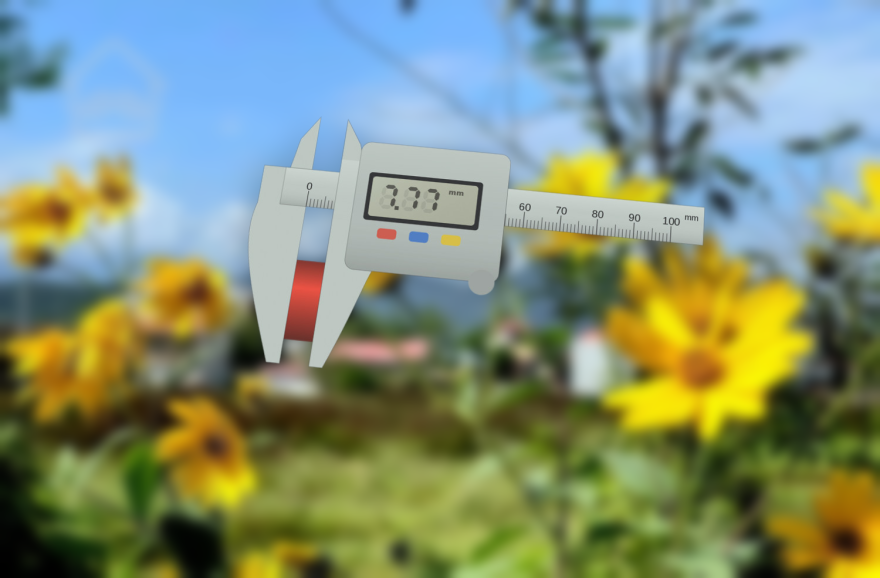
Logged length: 7.77
